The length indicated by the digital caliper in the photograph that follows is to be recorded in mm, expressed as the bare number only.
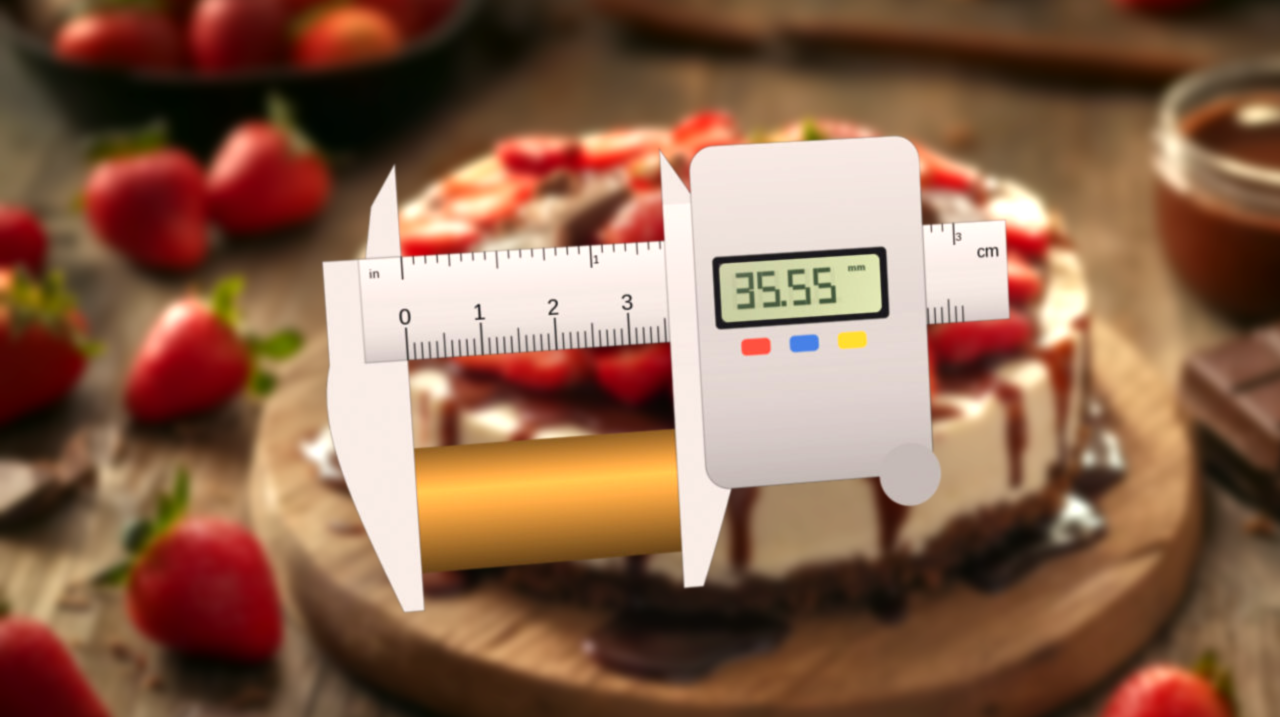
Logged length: 35.55
